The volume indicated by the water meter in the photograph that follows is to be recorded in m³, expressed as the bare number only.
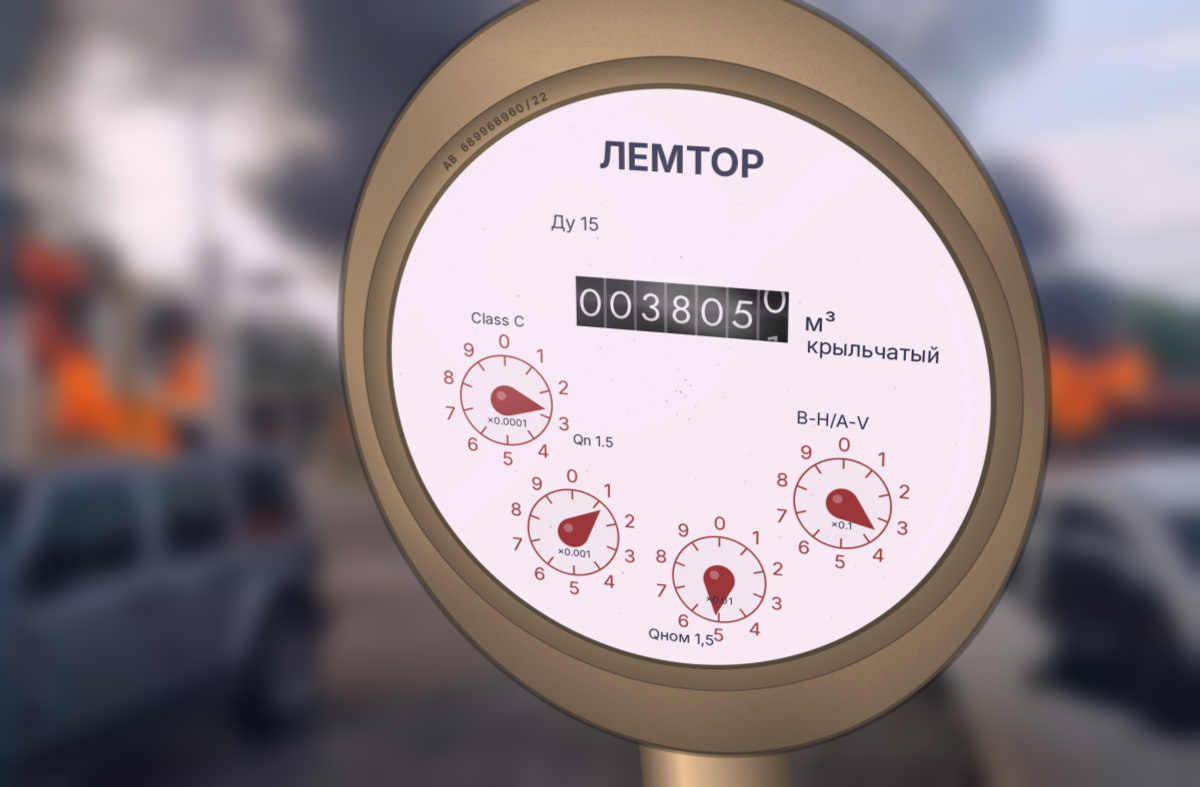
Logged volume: 38050.3512
